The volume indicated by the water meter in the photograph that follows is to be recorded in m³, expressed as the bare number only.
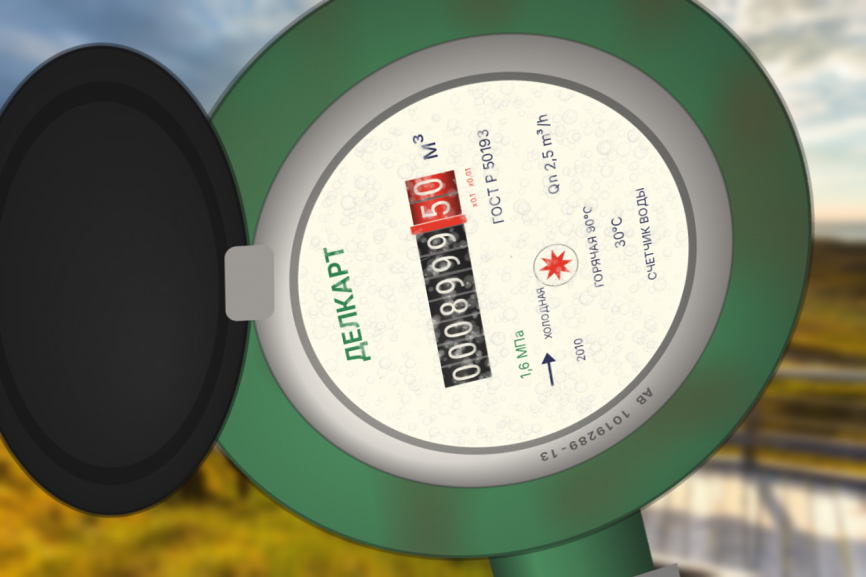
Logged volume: 8999.50
